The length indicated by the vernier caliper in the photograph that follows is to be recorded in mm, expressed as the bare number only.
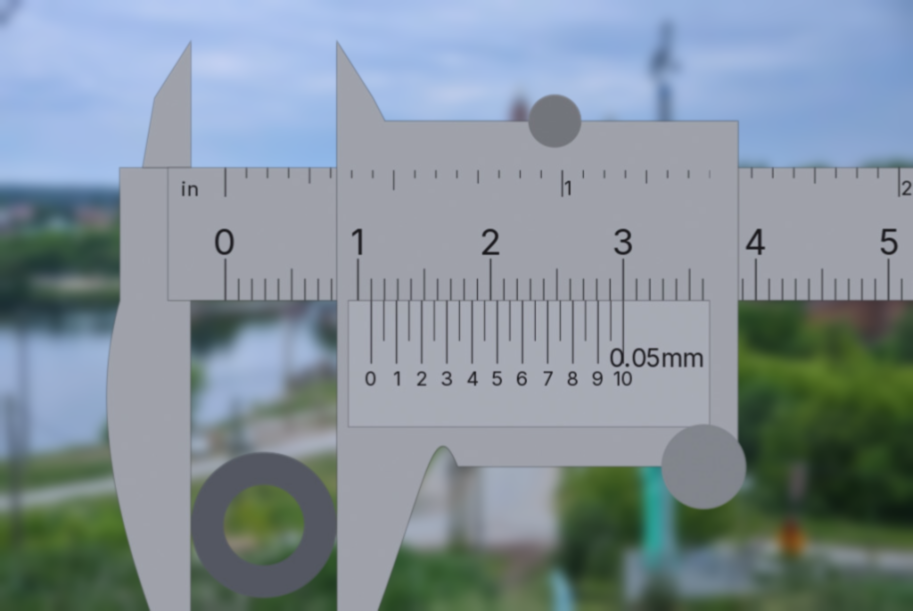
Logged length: 11.0
